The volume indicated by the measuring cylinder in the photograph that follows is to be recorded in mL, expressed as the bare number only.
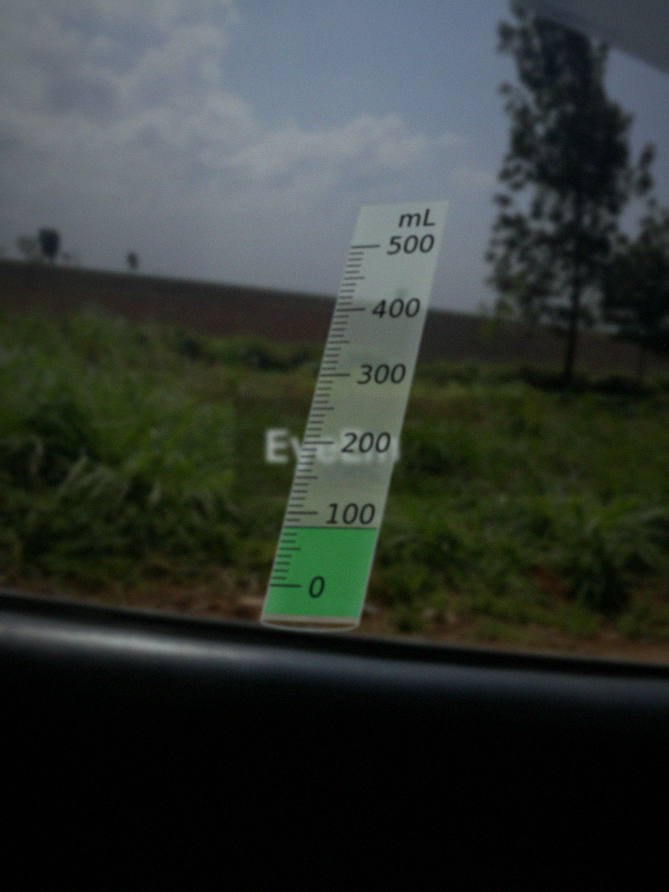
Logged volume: 80
